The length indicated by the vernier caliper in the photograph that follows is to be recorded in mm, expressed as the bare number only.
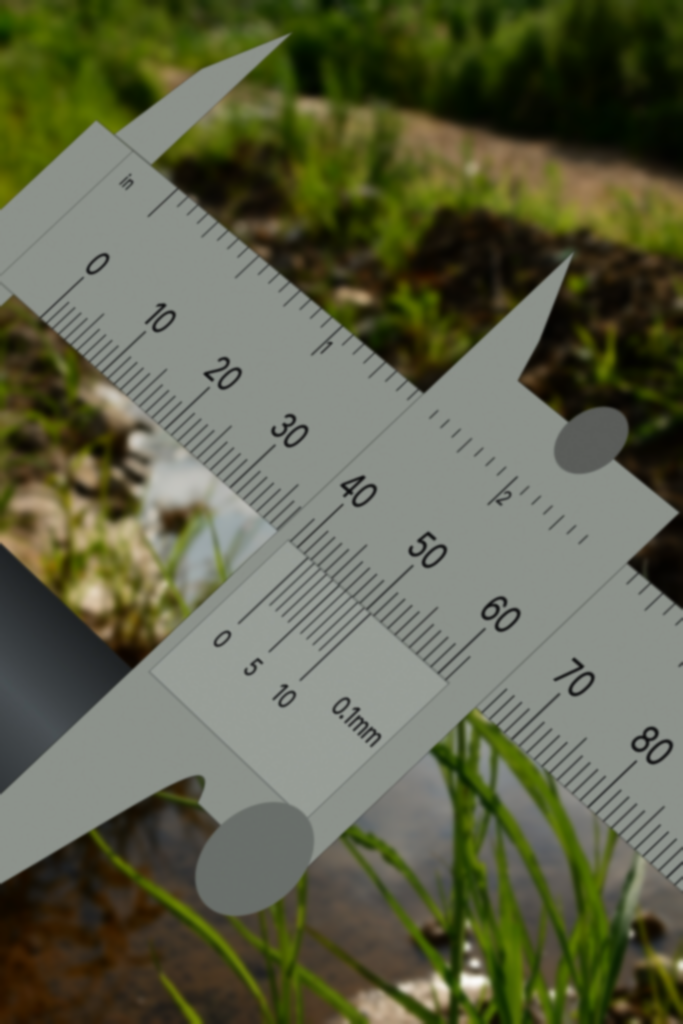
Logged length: 41.6
